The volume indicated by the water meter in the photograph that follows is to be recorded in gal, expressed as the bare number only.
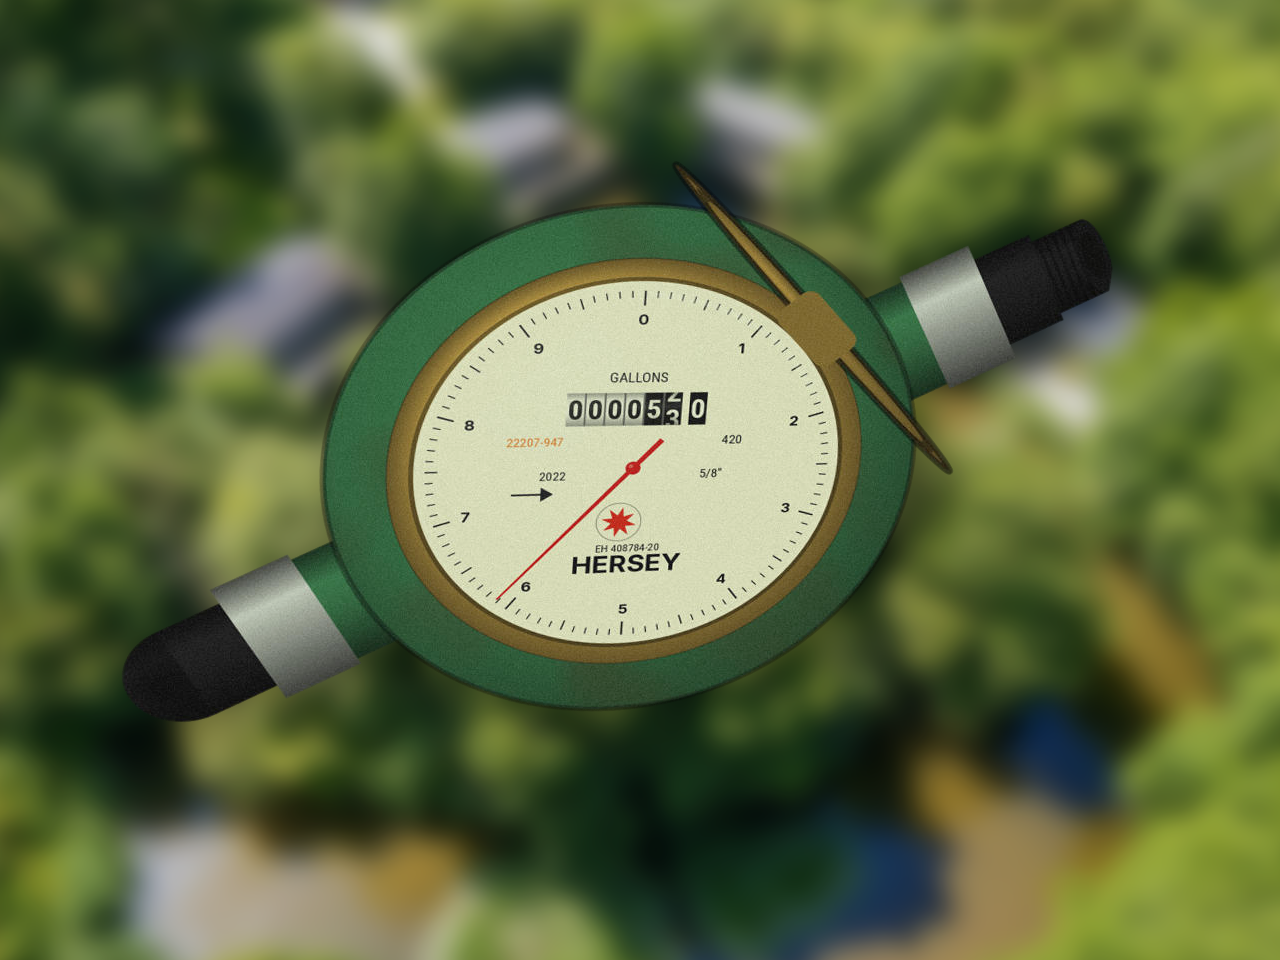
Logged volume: 526.1
